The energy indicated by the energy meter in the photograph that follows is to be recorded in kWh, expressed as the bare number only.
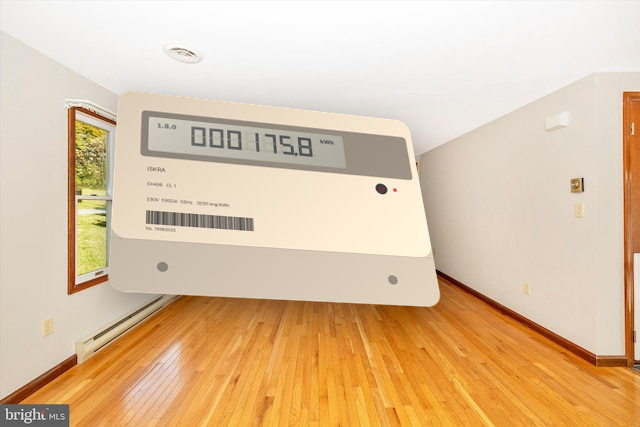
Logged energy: 175.8
